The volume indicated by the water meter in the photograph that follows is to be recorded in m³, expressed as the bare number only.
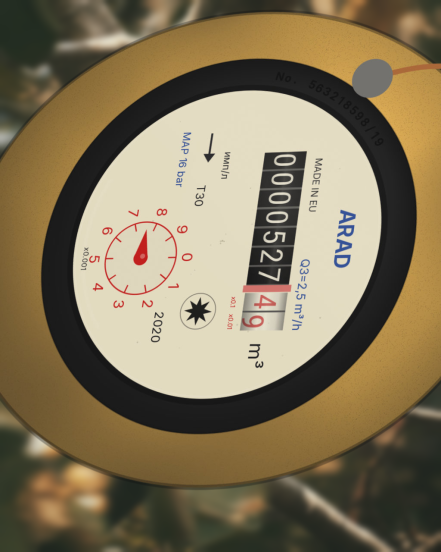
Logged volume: 527.487
